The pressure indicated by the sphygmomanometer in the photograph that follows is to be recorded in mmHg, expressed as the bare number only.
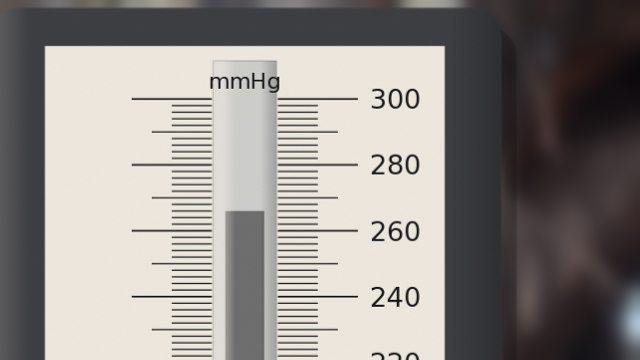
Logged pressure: 266
